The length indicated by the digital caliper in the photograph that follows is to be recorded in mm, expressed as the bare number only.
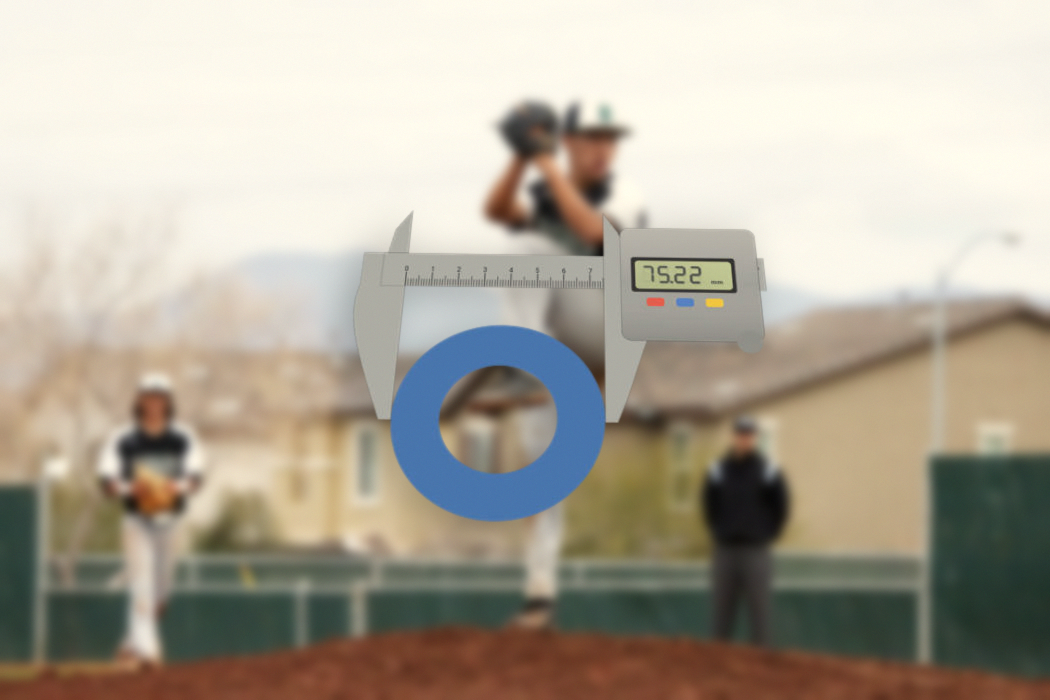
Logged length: 75.22
